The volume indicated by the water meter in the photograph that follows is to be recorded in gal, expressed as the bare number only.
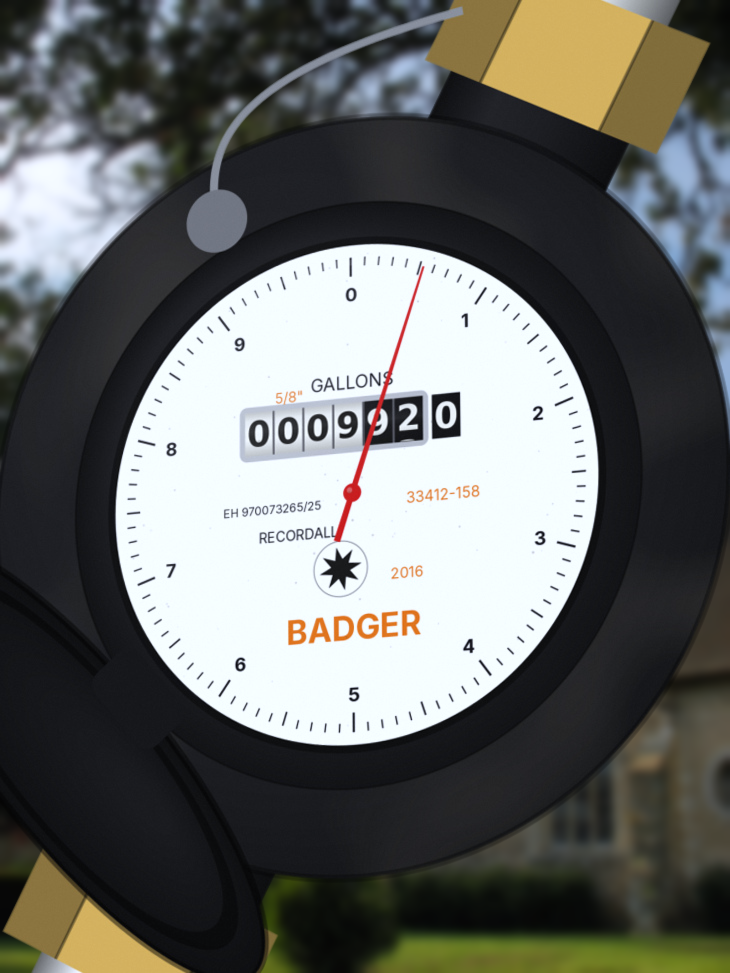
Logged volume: 9920.5
